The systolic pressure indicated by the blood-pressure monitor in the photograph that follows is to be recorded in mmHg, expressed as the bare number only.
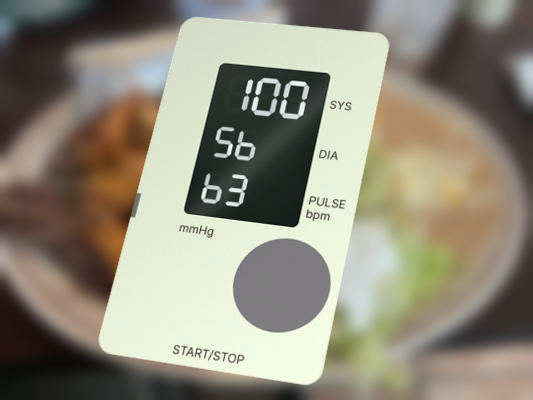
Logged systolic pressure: 100
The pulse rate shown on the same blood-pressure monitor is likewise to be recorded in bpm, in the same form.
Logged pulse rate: 63
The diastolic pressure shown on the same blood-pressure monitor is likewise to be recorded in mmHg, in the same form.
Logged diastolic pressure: 56
